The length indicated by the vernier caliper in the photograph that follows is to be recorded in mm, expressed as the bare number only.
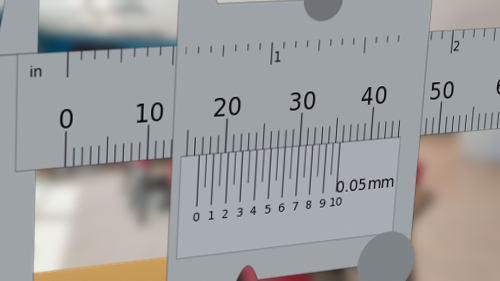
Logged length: 16.6
